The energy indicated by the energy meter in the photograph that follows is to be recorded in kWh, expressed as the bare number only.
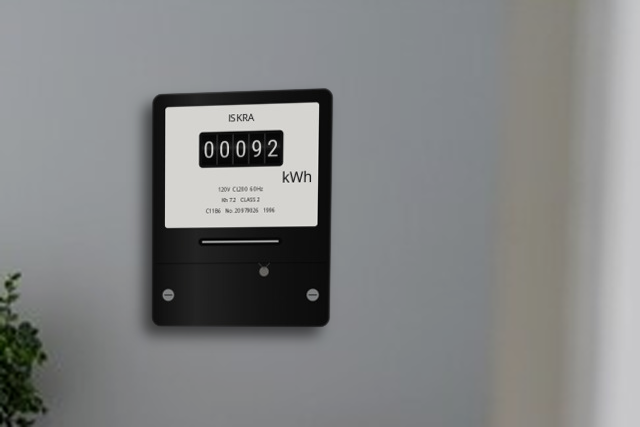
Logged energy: 92
